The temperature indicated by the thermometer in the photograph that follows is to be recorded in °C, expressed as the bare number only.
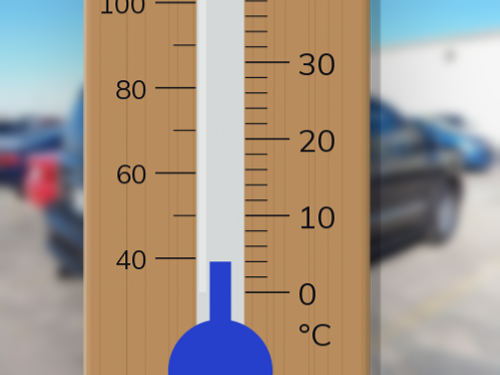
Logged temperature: 4
